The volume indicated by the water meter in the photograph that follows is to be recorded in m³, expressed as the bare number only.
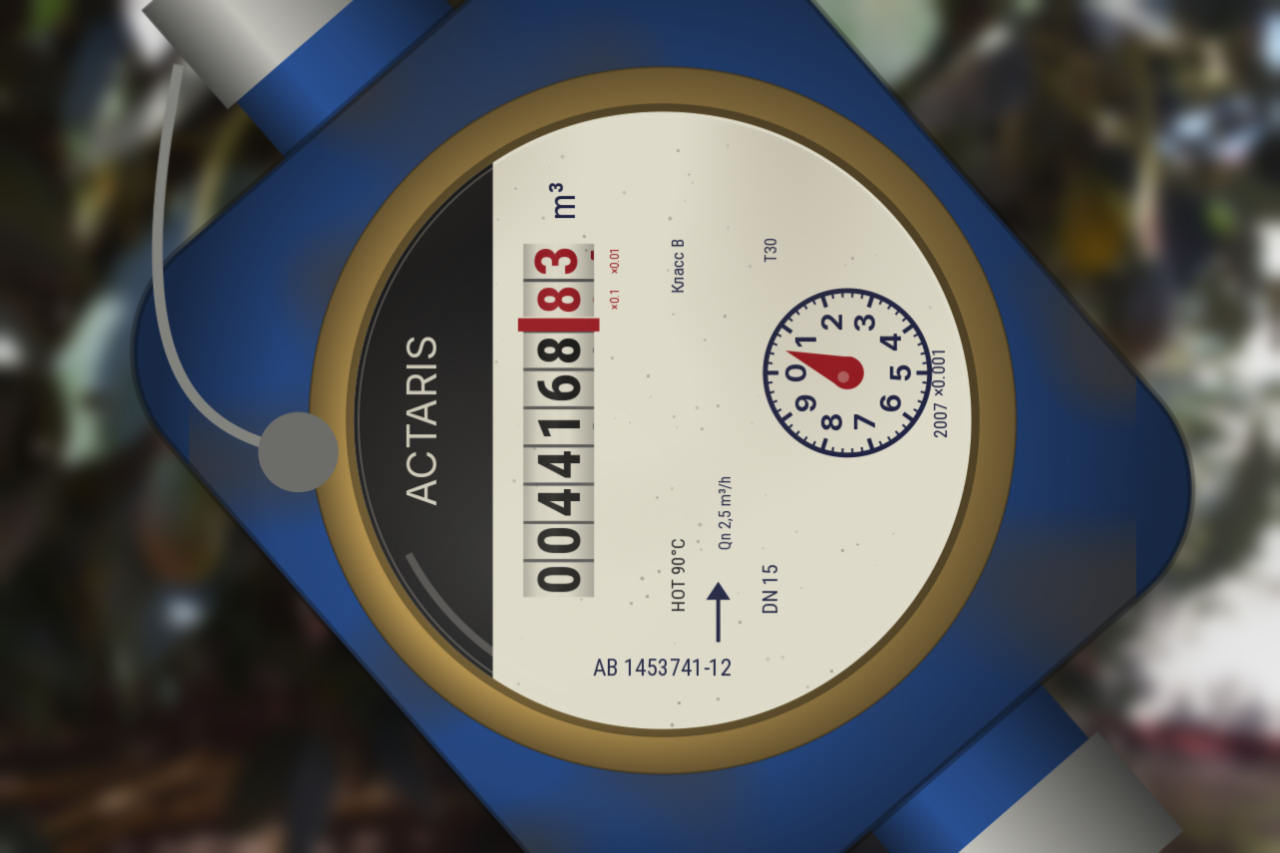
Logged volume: 44168.830
